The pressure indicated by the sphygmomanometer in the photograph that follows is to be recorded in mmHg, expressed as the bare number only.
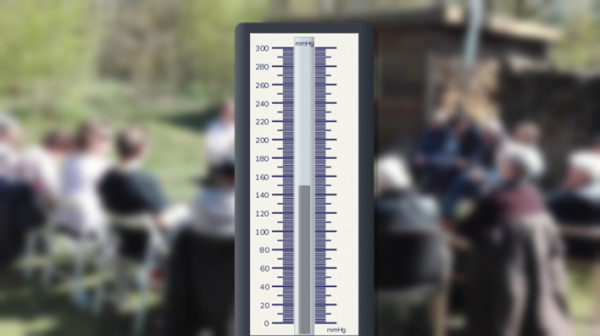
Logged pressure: 150
